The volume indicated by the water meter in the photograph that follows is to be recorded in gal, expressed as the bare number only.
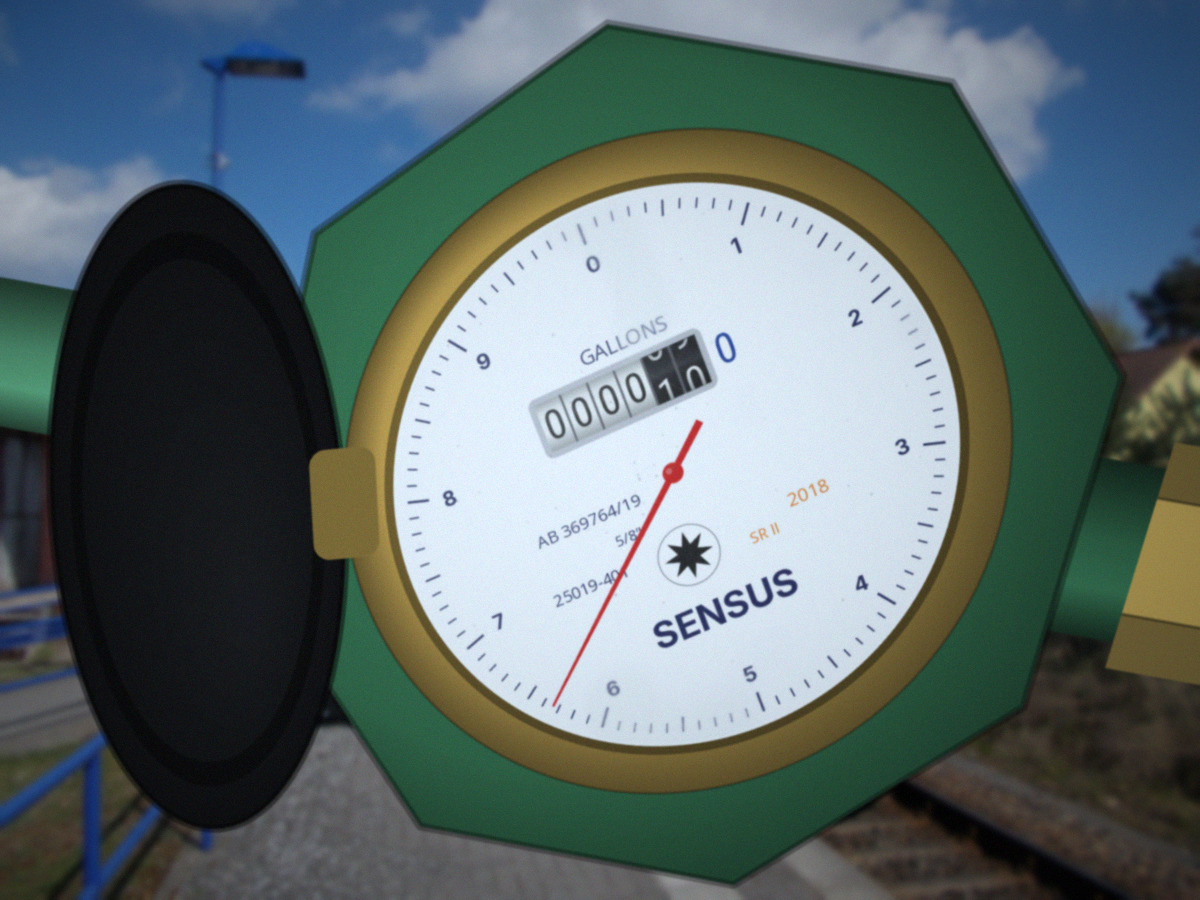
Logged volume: 96.3
